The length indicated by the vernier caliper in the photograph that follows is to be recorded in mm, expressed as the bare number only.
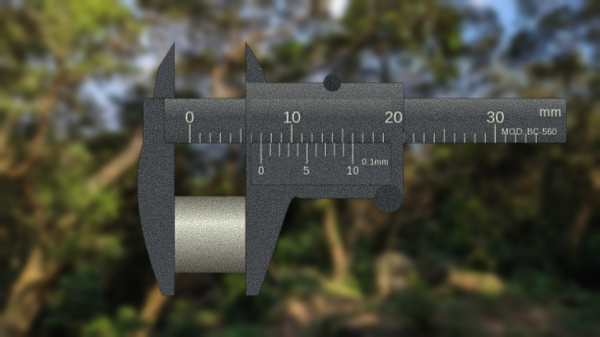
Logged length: 7.0
